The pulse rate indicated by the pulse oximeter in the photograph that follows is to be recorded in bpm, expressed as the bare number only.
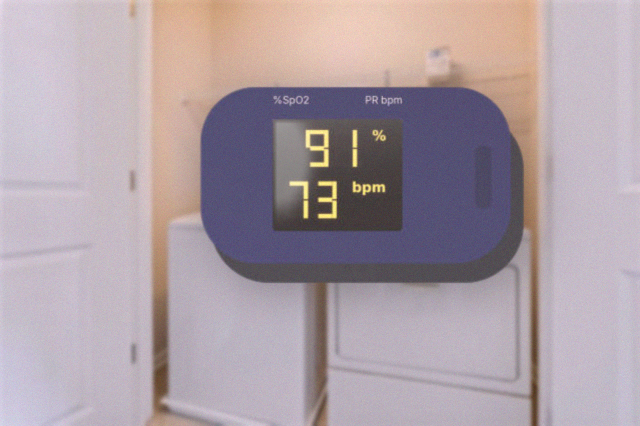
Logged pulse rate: 73
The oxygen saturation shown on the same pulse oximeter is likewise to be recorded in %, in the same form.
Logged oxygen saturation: 91
